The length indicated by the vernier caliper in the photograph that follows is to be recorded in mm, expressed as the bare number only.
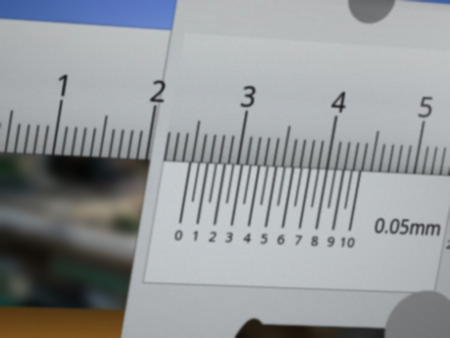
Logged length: 24.8
